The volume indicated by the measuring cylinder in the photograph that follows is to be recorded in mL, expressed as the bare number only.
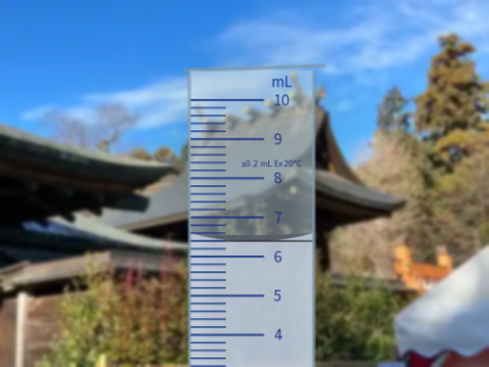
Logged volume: 6.4
